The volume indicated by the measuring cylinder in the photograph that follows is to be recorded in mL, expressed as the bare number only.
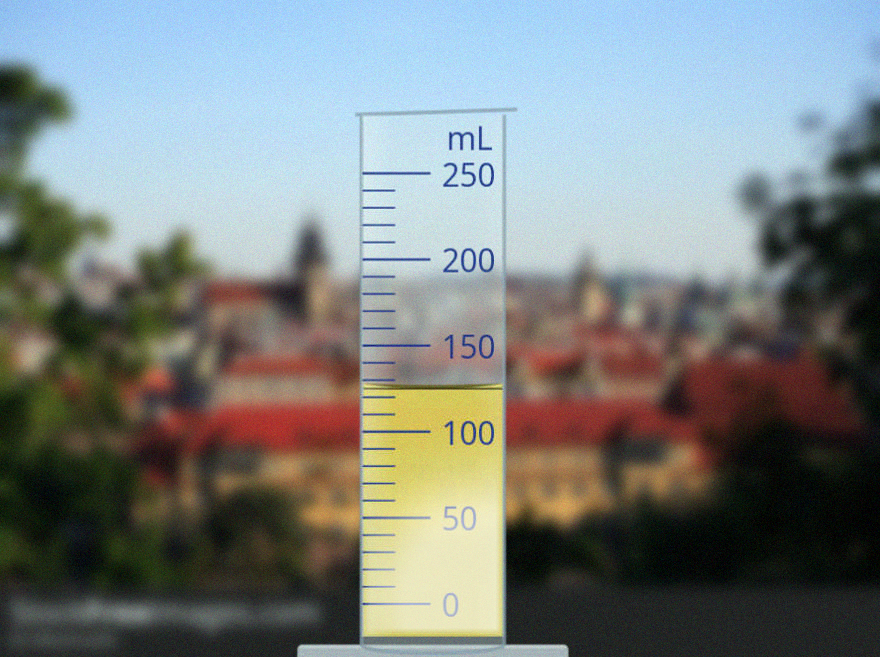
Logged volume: 125
